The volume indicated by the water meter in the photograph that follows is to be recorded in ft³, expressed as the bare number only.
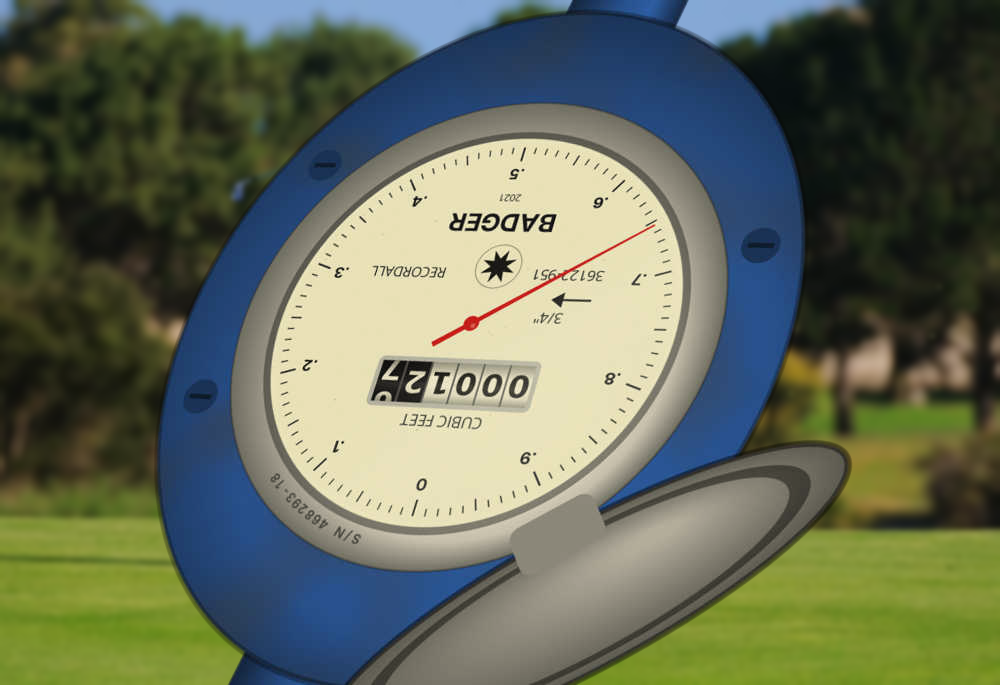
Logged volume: 126.65
